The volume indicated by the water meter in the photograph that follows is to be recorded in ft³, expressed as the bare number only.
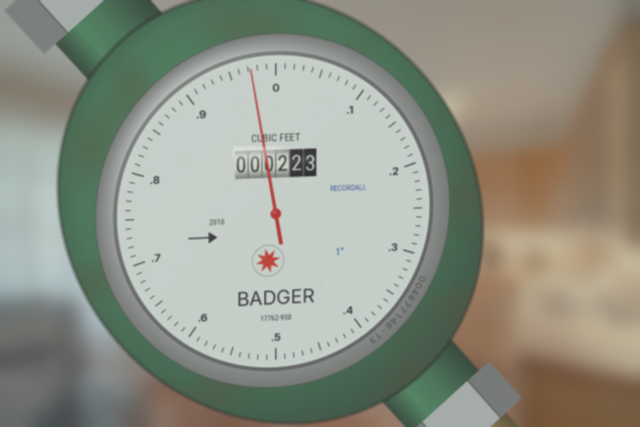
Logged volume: 222.97
